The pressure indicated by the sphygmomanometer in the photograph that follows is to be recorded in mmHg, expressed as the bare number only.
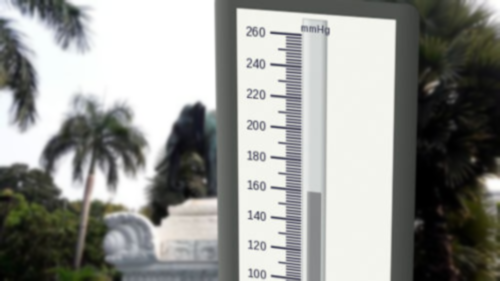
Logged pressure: 160
